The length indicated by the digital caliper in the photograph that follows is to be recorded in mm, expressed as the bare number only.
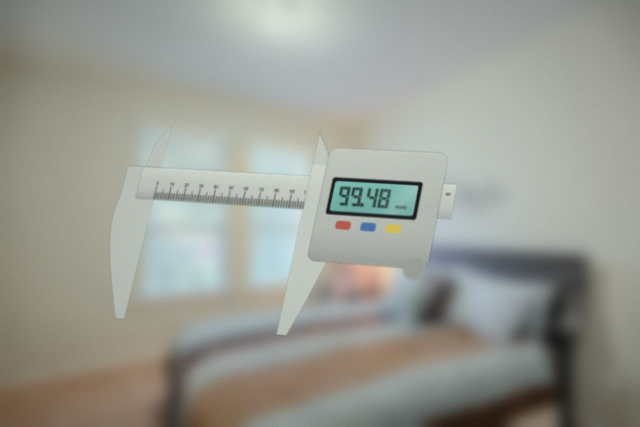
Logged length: 99.48
